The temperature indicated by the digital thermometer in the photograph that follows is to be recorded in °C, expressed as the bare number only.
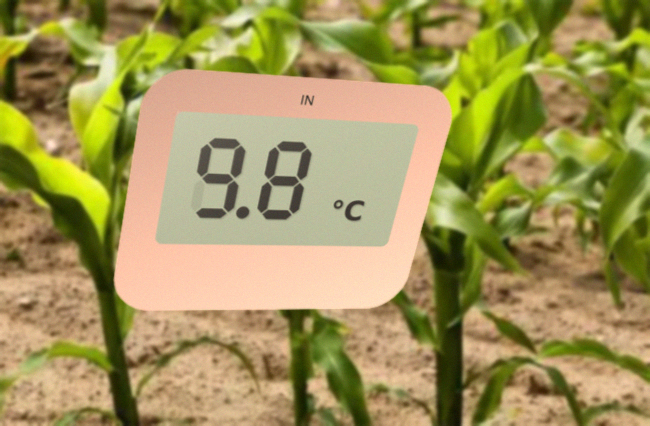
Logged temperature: 9.8
